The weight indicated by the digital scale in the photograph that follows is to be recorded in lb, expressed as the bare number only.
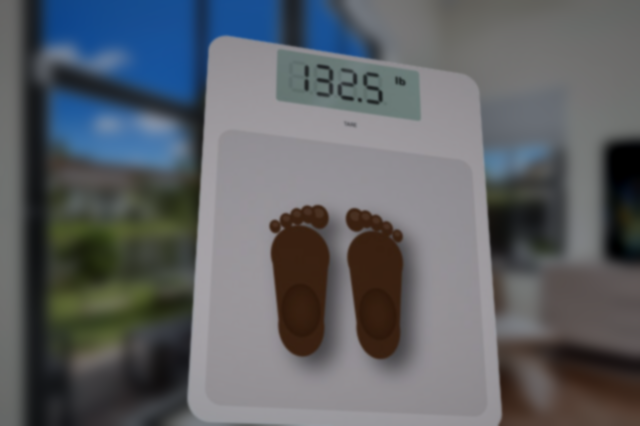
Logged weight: 132.5
